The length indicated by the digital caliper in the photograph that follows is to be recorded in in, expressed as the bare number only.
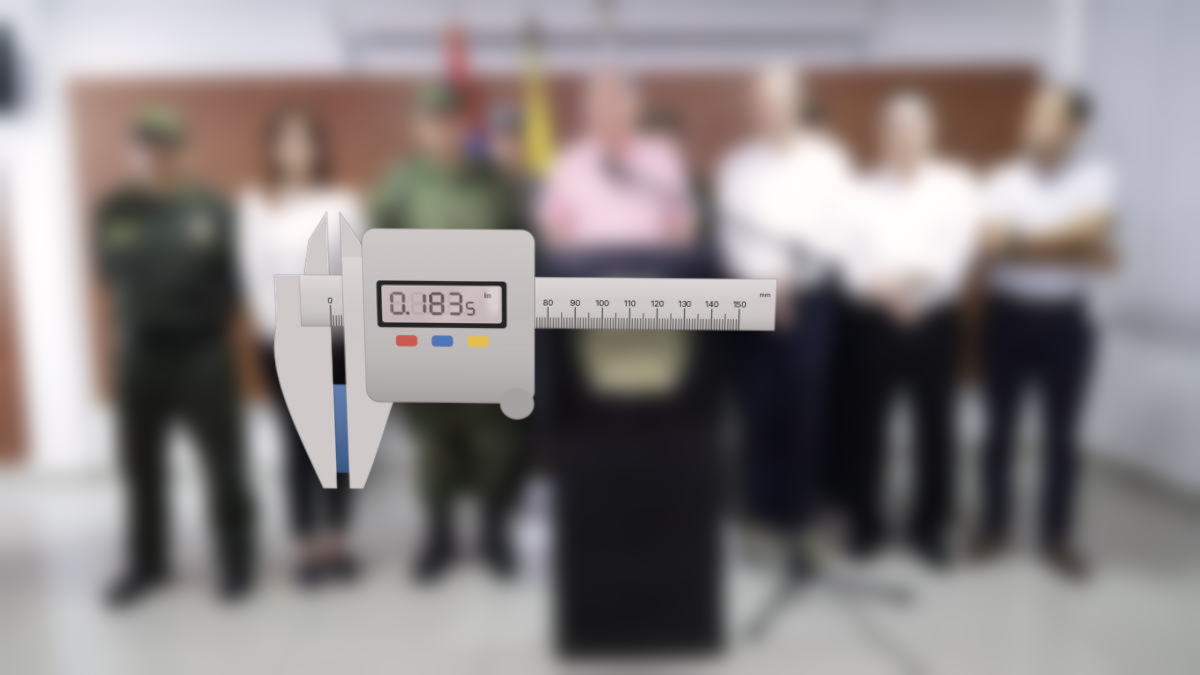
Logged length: 0.1835
